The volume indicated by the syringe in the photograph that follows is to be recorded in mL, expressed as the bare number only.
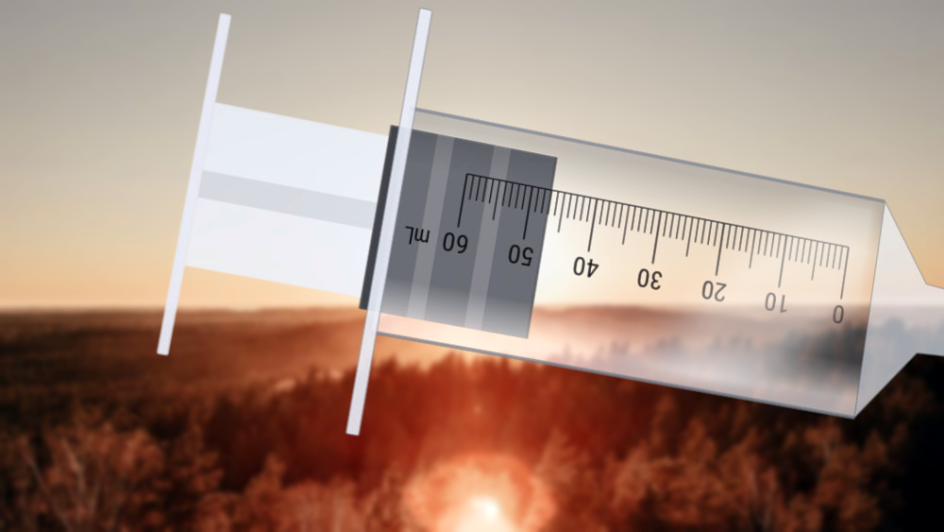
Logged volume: 47
